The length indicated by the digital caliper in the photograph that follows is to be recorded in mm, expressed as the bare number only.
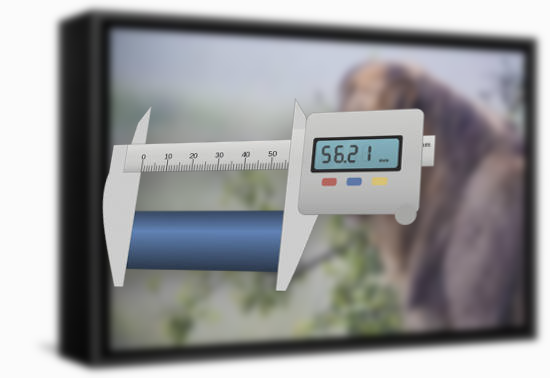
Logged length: 56.21
